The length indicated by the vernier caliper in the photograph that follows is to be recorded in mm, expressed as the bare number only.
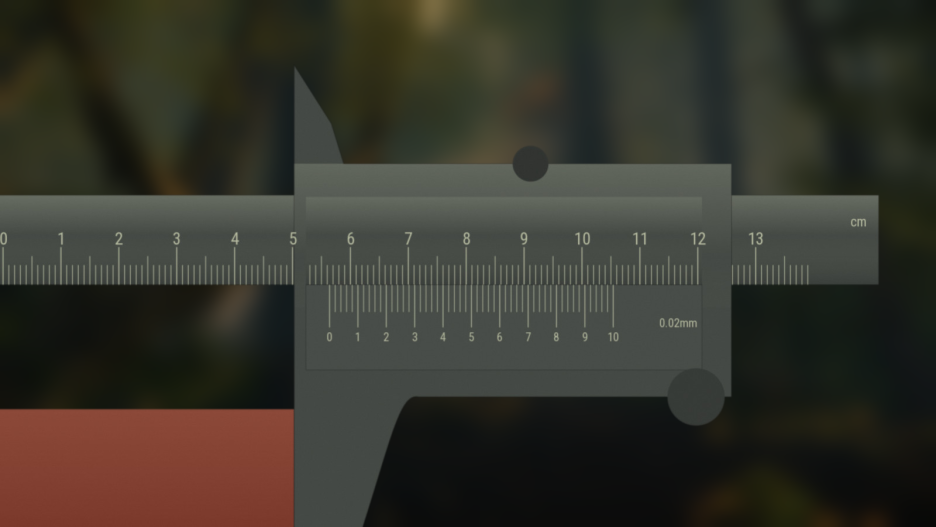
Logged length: 56.4
